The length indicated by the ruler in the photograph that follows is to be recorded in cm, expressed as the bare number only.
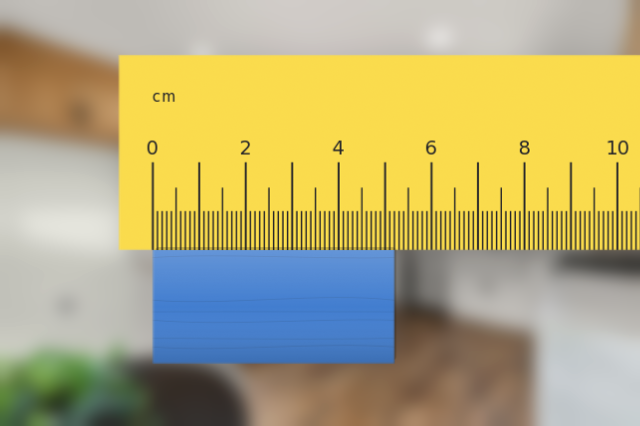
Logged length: 5.2
